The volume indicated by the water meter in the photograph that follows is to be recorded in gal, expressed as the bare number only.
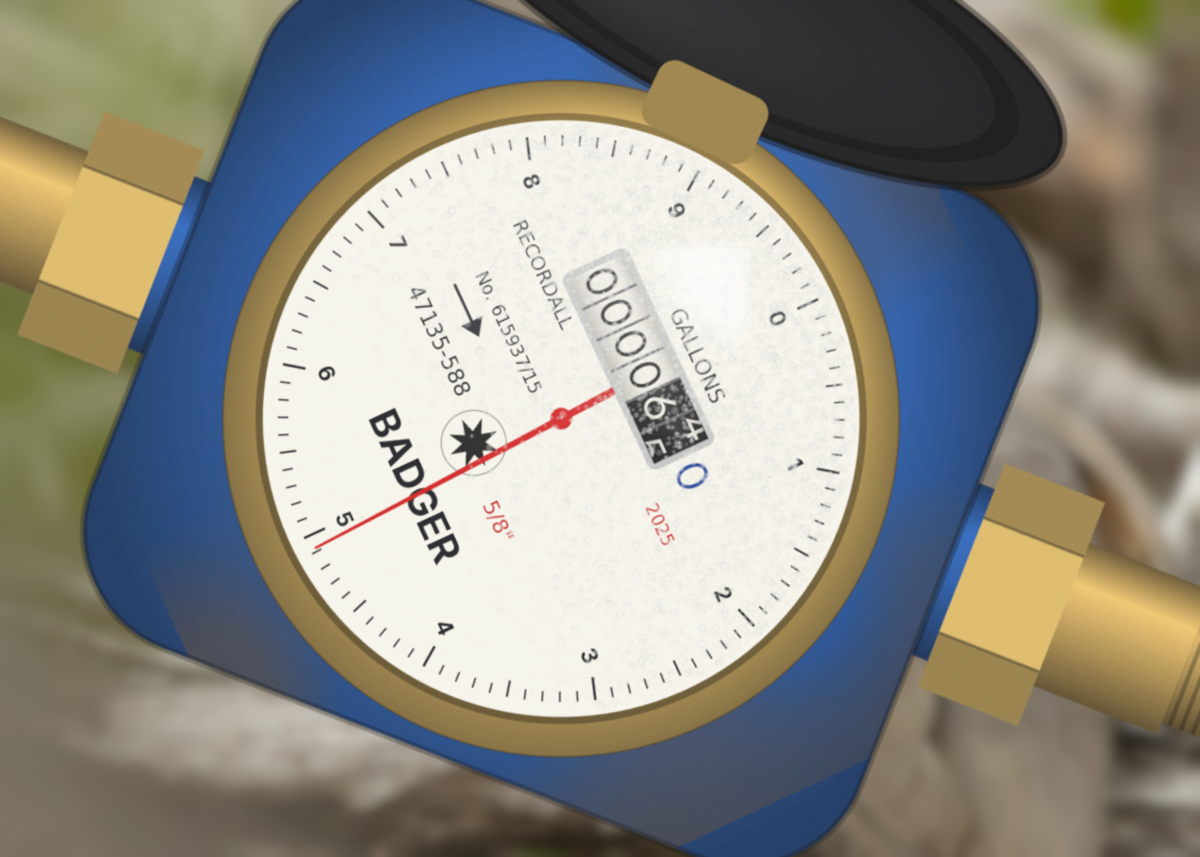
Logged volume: 644.9
